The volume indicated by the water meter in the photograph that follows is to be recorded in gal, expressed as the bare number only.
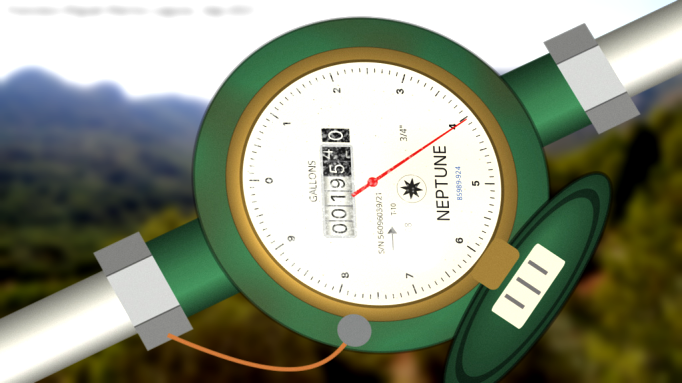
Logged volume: 19544.0
